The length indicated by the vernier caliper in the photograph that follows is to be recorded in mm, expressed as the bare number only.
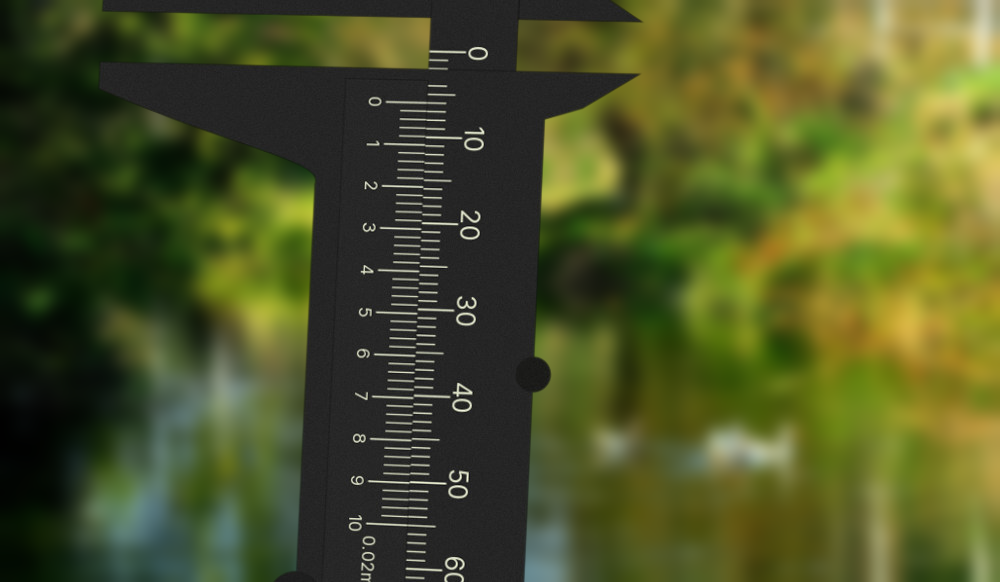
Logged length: 6.0
